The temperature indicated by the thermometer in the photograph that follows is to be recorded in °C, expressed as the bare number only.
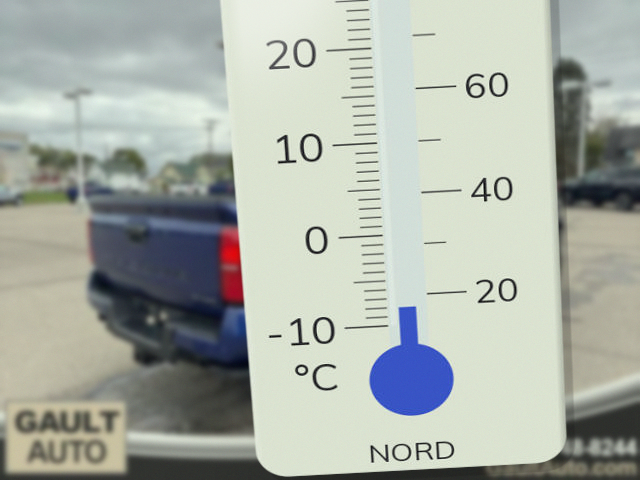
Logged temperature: -8
